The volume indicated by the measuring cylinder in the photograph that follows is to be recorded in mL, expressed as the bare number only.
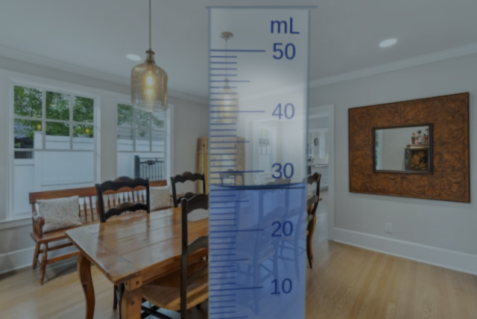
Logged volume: 27
